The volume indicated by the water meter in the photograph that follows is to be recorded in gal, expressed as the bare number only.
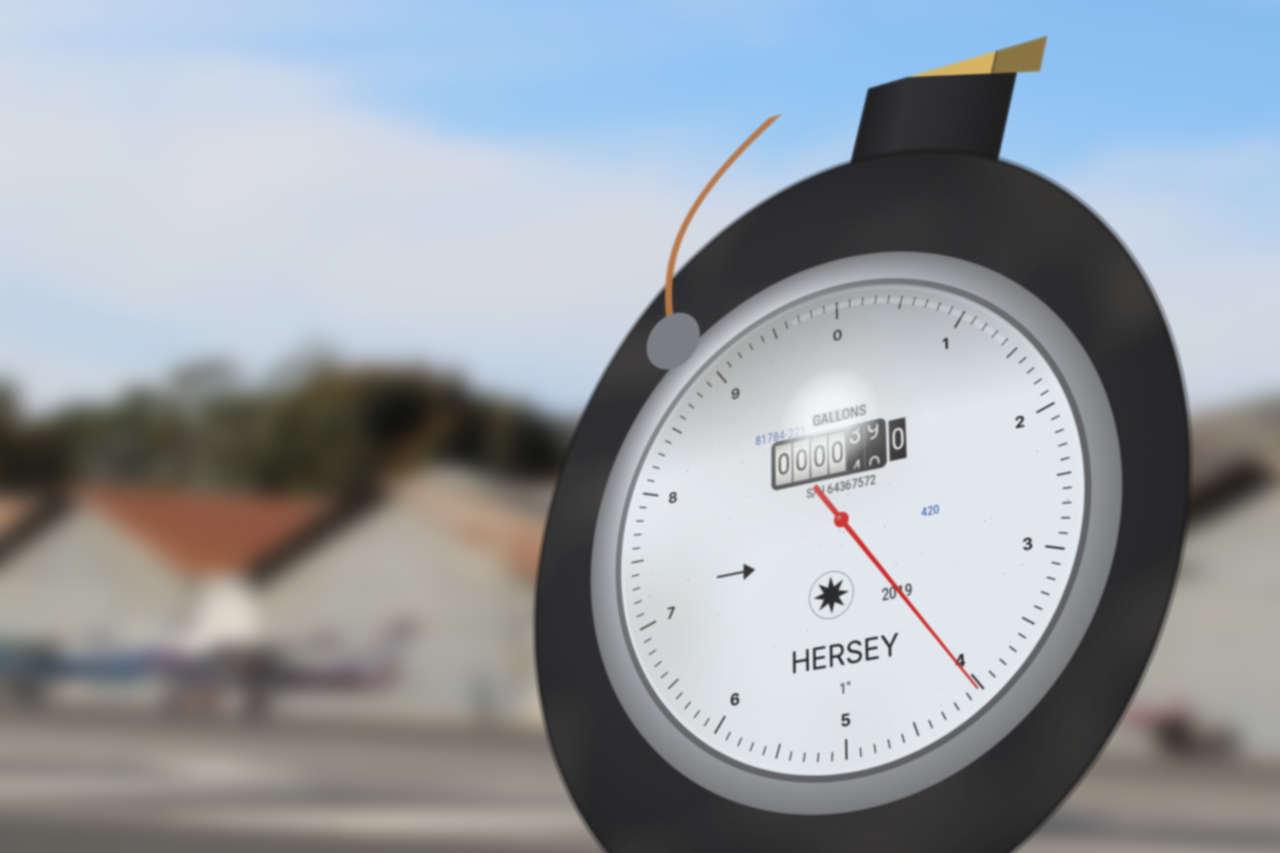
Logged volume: 394.0
